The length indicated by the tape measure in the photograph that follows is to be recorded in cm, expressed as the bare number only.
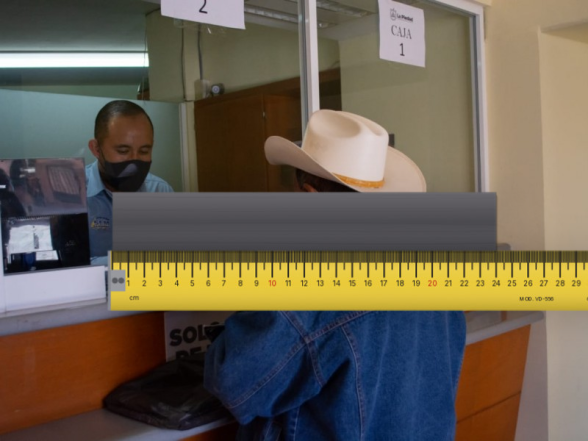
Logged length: 24
